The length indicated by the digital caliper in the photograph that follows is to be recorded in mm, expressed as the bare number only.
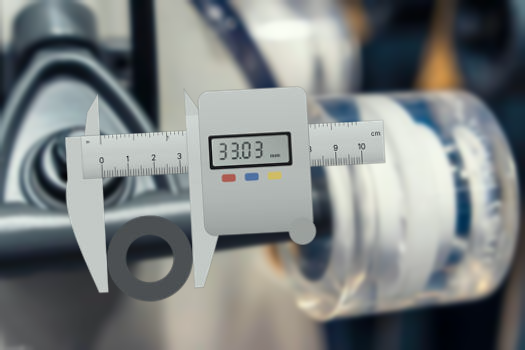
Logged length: 33.03
